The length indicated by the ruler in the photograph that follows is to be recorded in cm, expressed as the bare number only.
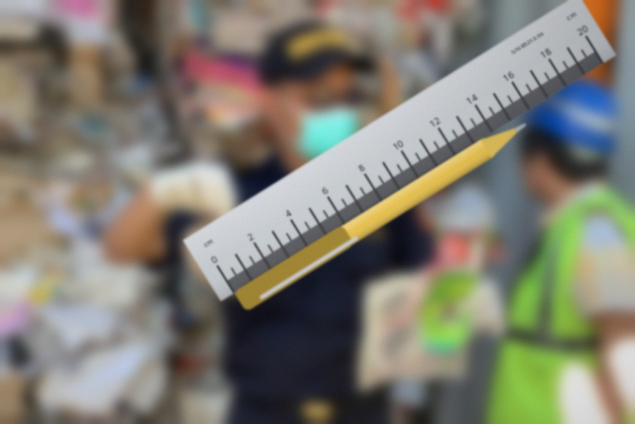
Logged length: 15.5
